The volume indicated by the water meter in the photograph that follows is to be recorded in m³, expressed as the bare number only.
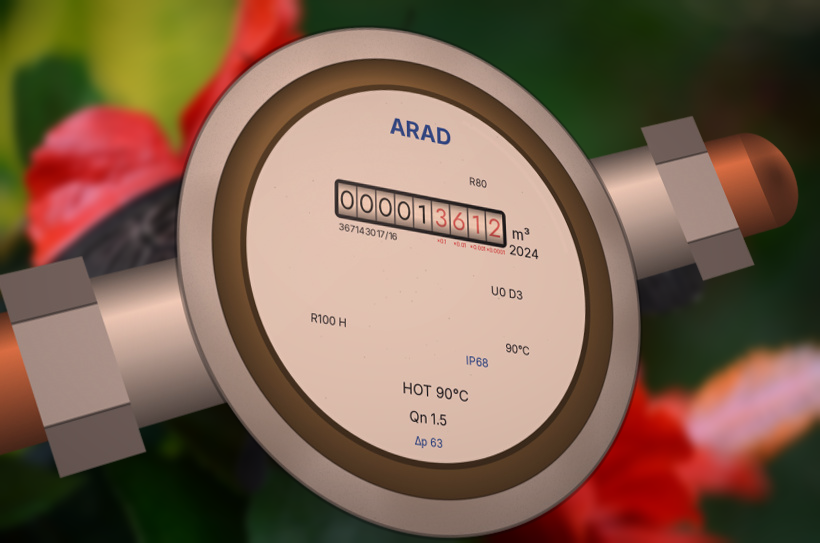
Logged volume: 1.3612
